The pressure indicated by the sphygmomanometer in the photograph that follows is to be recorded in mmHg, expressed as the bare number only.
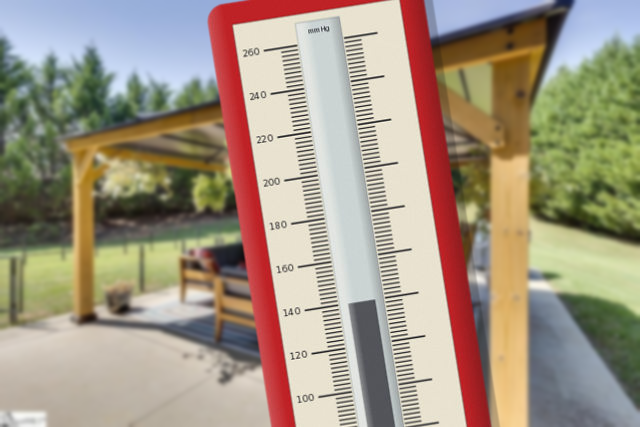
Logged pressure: 140
